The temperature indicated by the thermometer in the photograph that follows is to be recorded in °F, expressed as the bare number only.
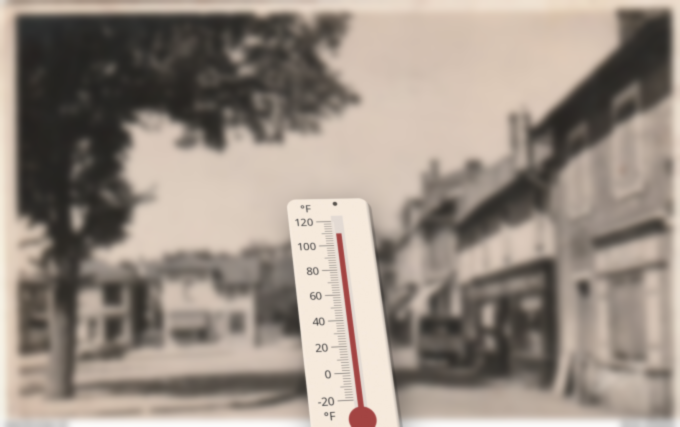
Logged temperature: 110
